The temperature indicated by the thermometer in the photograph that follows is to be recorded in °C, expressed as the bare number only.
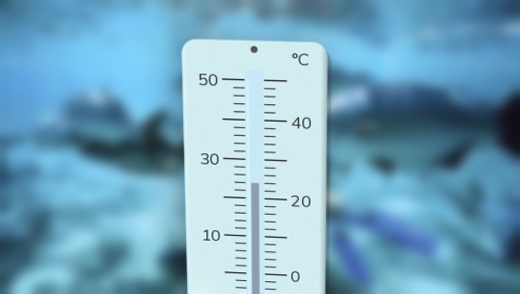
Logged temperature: 24
